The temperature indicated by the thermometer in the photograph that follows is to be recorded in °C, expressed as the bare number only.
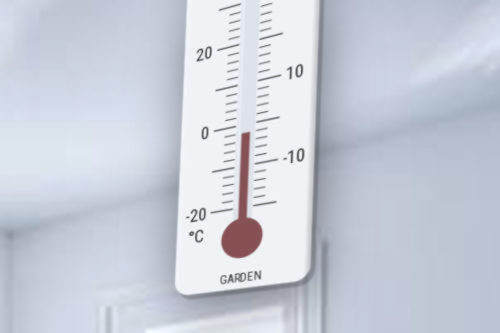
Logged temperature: -2
